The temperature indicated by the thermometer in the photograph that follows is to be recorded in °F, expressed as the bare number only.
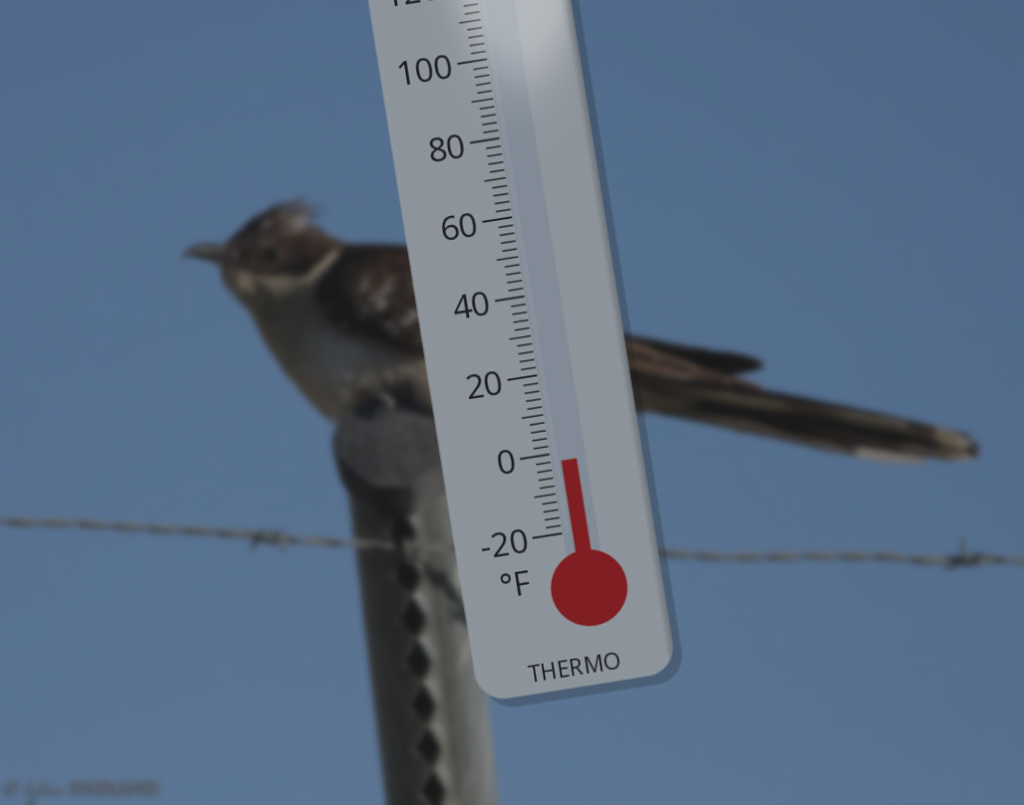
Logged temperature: -2
